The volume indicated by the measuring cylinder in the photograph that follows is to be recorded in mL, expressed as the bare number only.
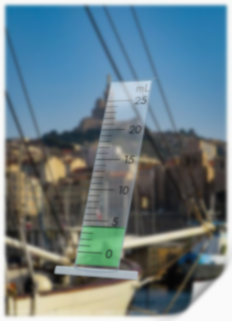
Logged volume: 4
